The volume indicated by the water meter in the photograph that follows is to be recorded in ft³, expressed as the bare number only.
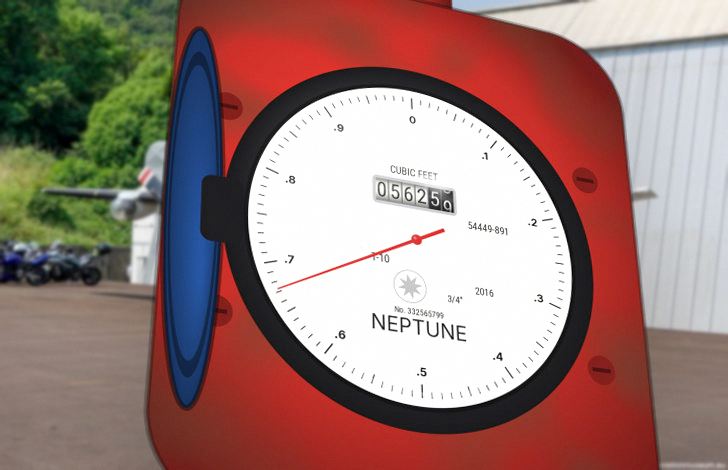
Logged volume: 56258.67
